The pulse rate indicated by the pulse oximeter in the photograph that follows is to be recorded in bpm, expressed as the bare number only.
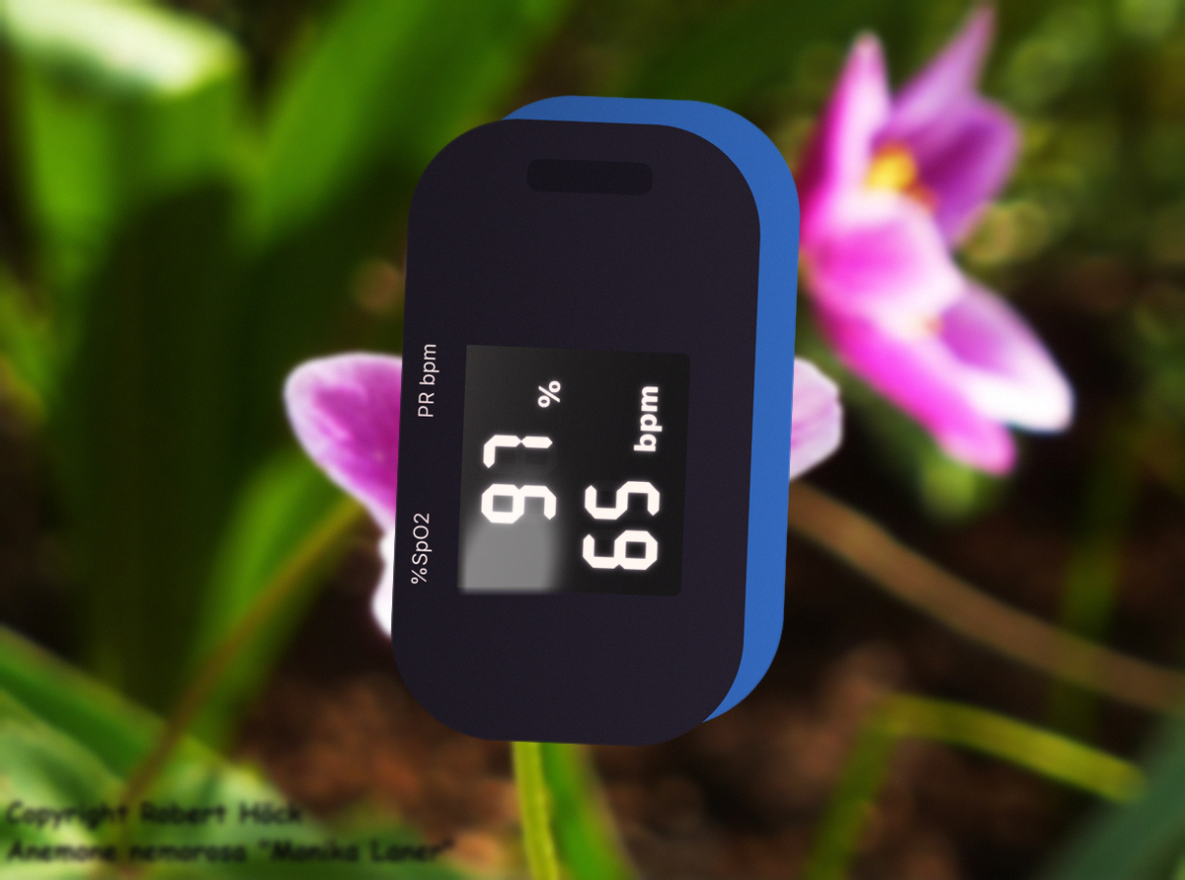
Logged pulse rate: 65
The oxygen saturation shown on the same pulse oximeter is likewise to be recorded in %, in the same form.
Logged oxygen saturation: 97
